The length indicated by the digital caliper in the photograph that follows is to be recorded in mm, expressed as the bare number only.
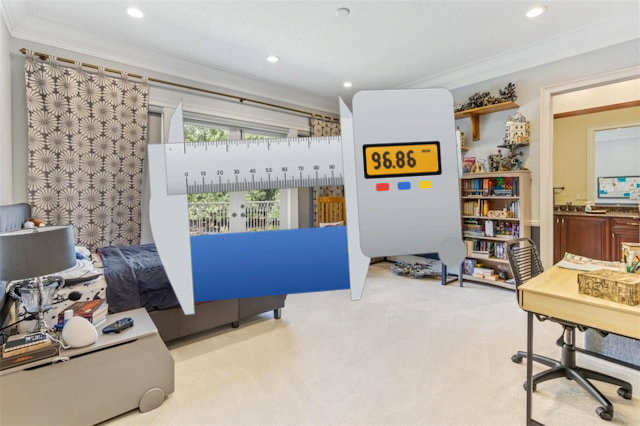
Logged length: 96.86
